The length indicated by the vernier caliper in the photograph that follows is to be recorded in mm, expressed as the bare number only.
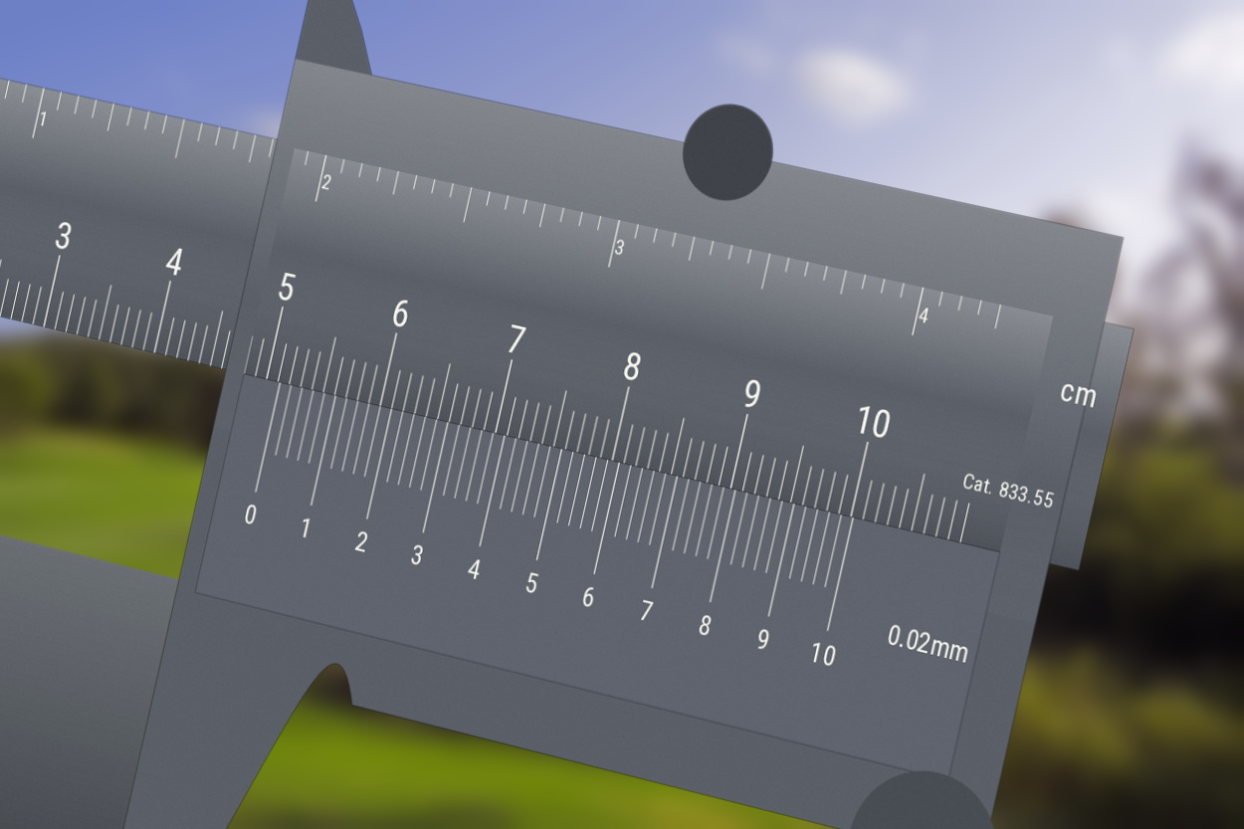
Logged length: 51.2
